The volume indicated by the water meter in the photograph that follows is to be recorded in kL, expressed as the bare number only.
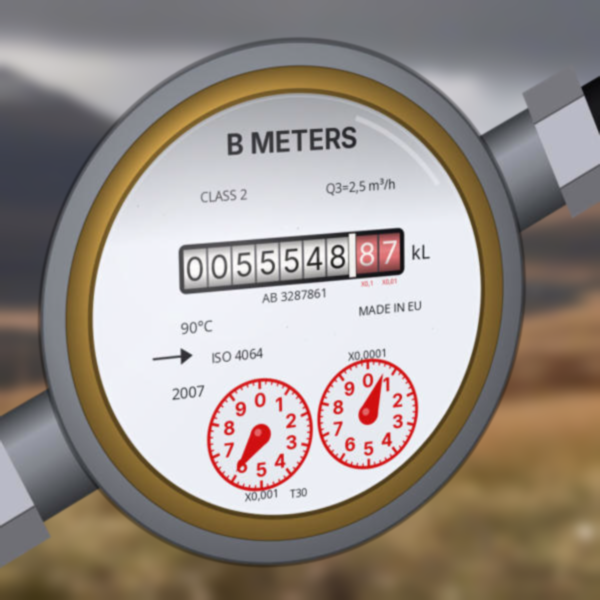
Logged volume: 55548.8760
